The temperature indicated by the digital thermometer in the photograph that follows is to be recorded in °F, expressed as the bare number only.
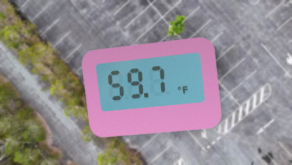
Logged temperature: 59.7
